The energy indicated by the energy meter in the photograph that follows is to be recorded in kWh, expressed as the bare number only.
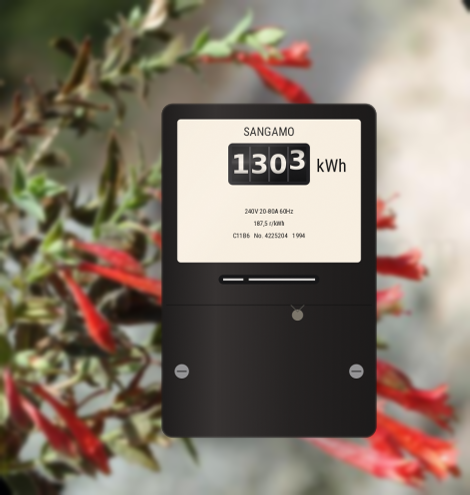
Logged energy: 1303
